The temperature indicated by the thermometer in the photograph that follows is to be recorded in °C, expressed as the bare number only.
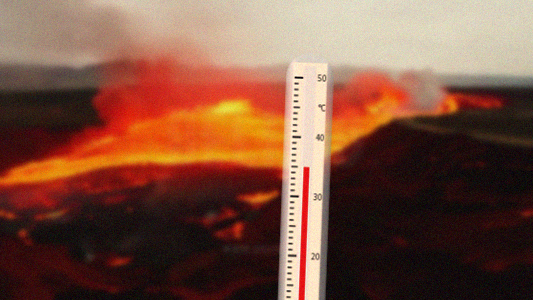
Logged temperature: 35
